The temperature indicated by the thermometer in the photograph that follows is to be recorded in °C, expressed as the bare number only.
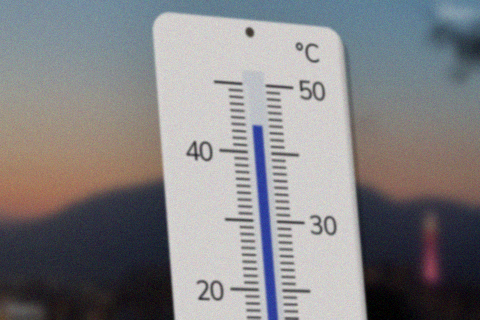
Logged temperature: 44
